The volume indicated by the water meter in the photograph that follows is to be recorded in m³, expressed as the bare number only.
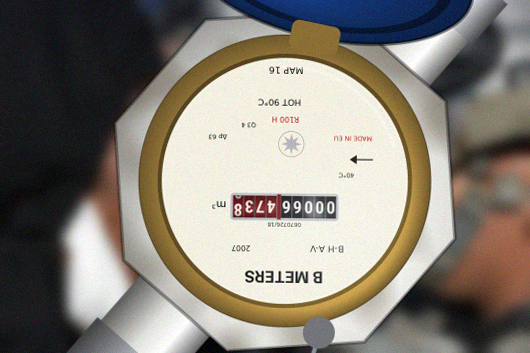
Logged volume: 66.4738
